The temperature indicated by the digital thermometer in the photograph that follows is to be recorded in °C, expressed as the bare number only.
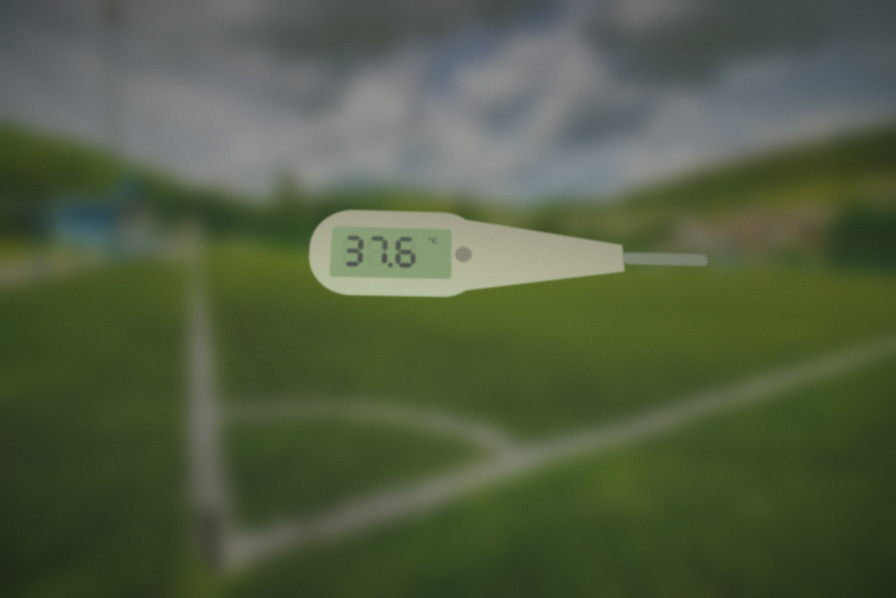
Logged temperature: 37.6
